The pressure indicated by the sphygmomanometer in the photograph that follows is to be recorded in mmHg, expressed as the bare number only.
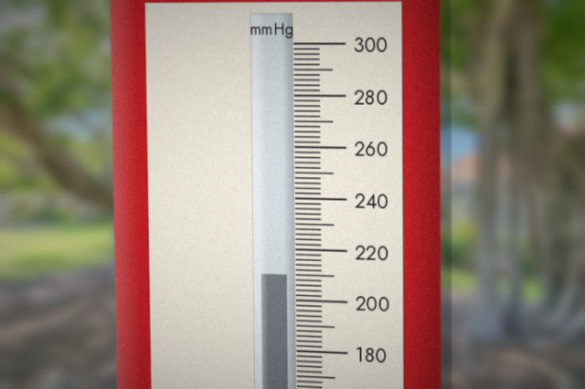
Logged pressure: 210
